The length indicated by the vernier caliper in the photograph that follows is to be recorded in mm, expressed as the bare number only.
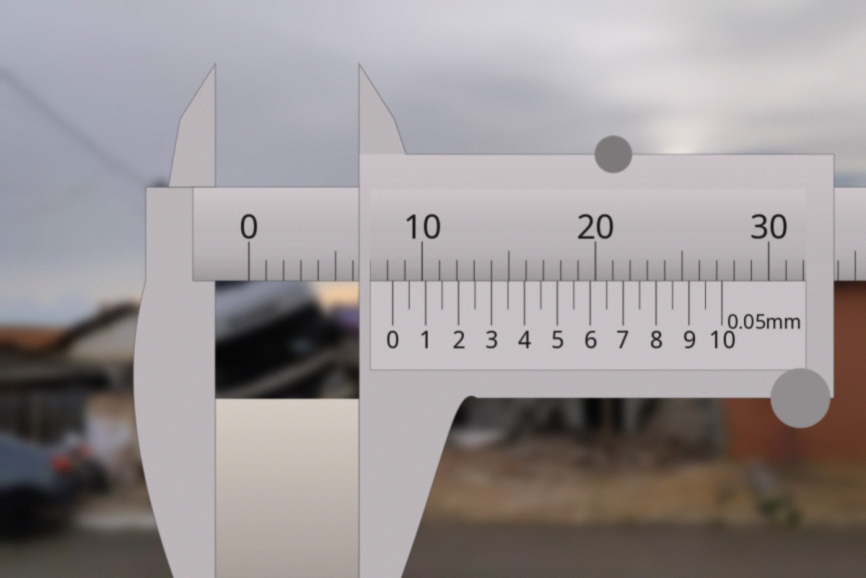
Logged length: 8.3
